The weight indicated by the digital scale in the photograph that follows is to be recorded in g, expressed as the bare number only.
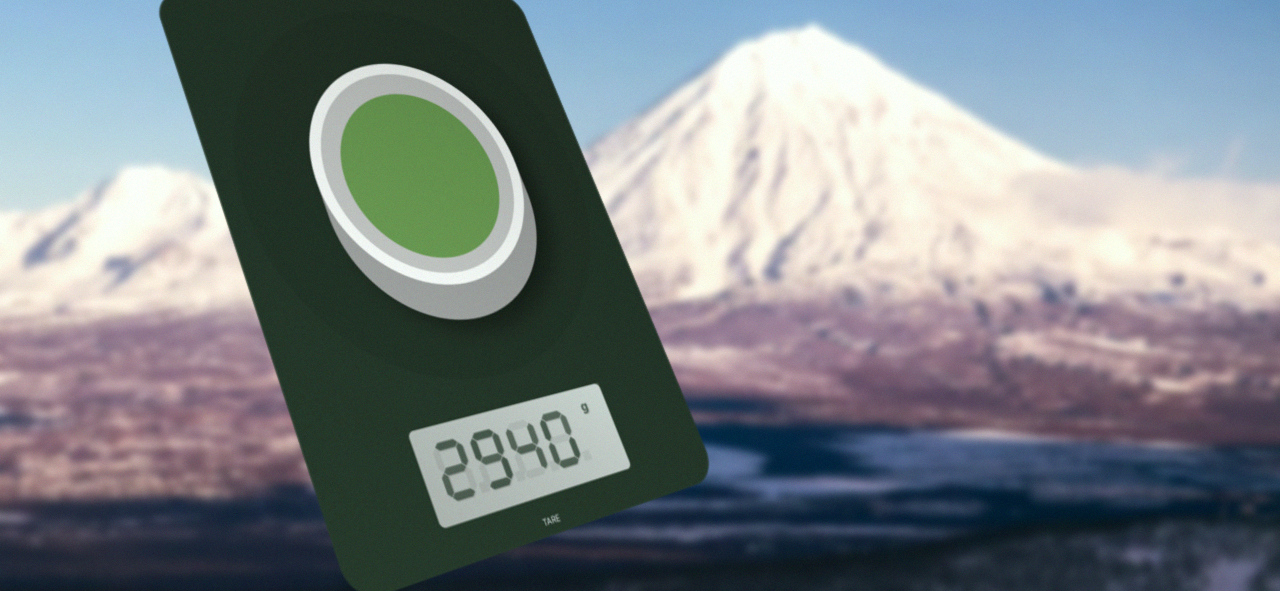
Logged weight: 2940
